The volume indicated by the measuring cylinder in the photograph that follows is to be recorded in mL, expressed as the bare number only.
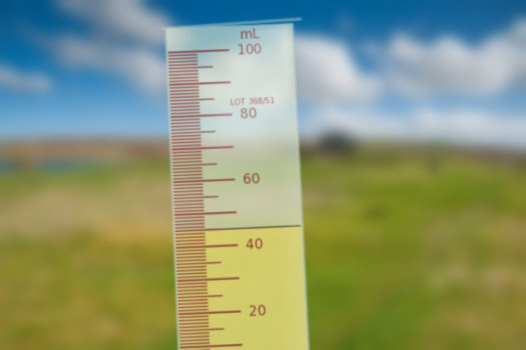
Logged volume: 45
